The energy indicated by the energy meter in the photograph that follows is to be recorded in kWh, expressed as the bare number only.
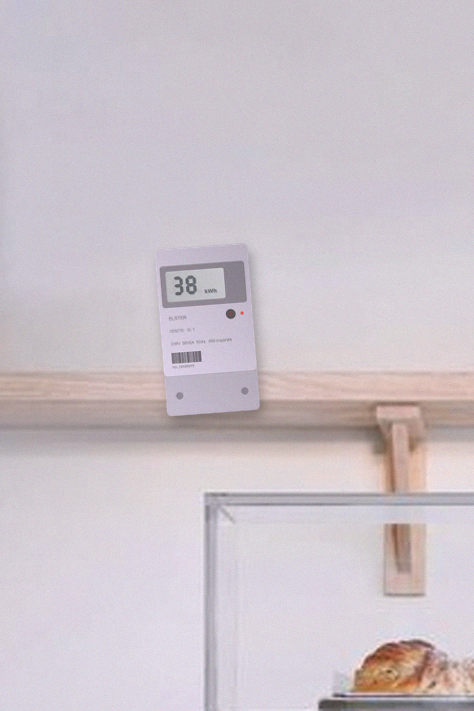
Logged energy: 38
